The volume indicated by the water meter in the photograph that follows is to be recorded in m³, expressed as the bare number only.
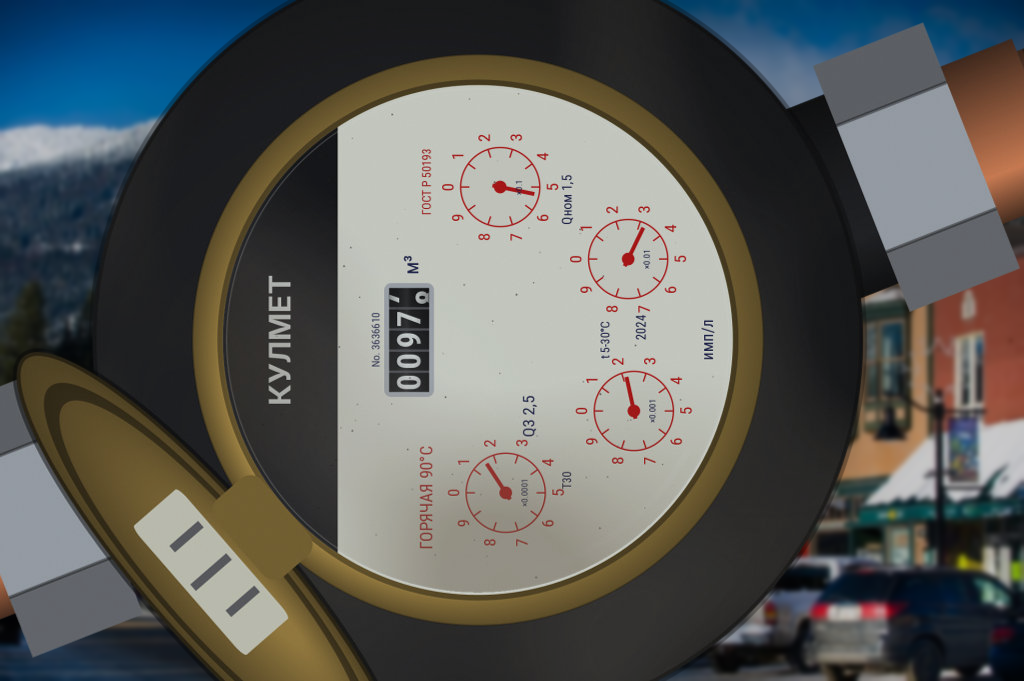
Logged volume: 977.5321
